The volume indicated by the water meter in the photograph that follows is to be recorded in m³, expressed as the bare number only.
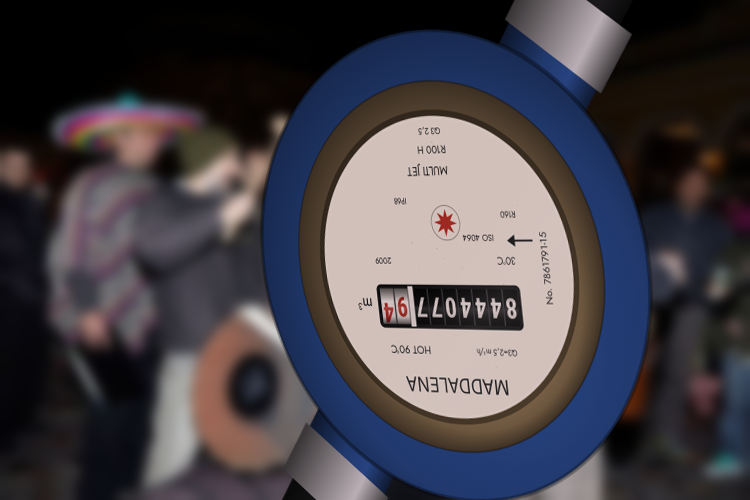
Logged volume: 8444077.94
